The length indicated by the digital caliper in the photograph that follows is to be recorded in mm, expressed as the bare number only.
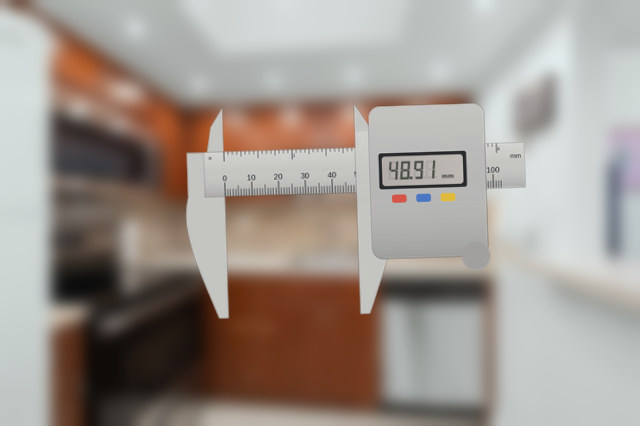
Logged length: 48.91
